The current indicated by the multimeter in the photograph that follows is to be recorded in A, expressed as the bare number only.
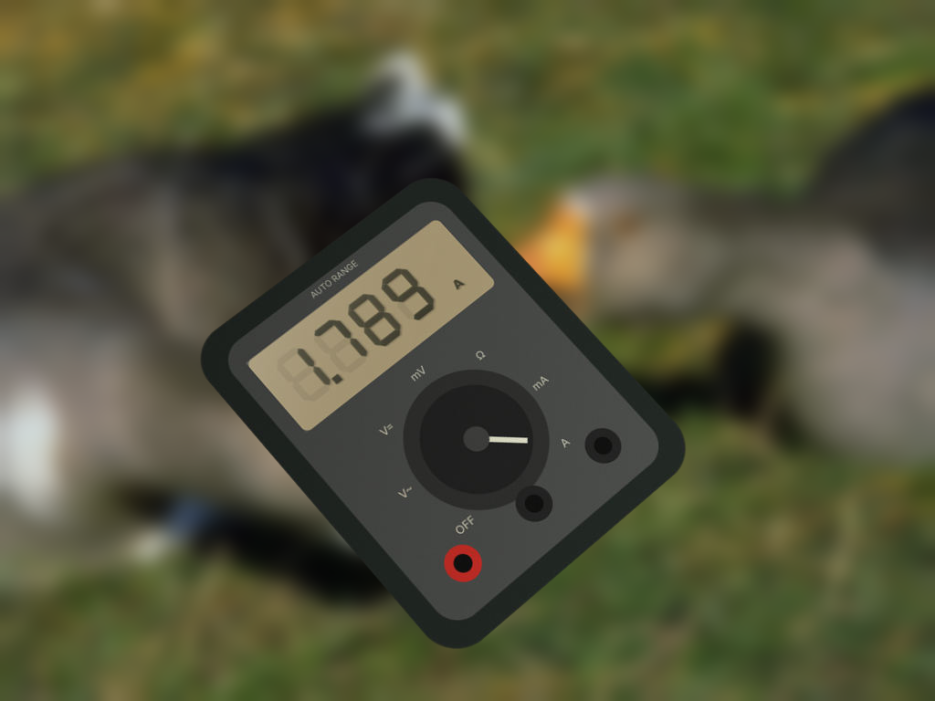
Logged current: 1.789
